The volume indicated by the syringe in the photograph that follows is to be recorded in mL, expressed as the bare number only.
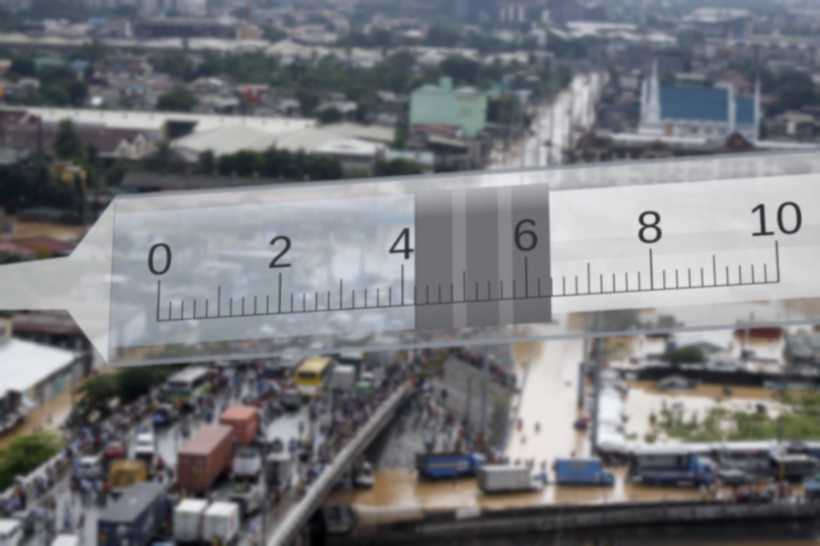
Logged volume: 4.2
